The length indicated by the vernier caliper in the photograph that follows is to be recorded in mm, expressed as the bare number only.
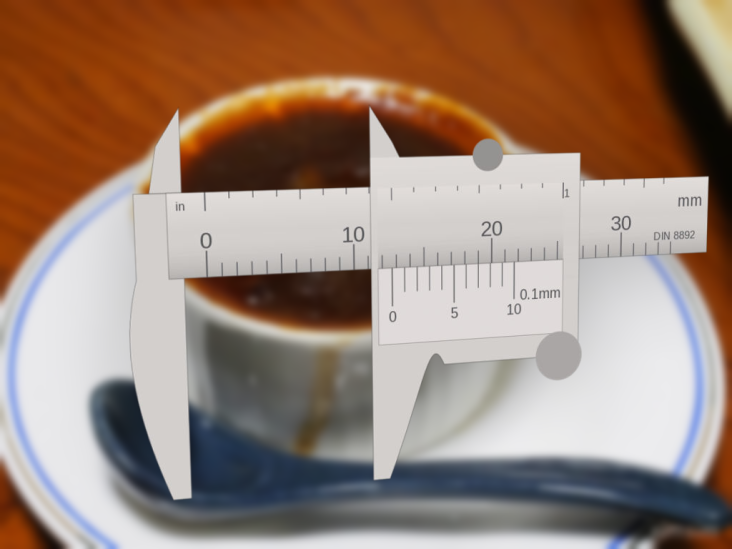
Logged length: 12.7
